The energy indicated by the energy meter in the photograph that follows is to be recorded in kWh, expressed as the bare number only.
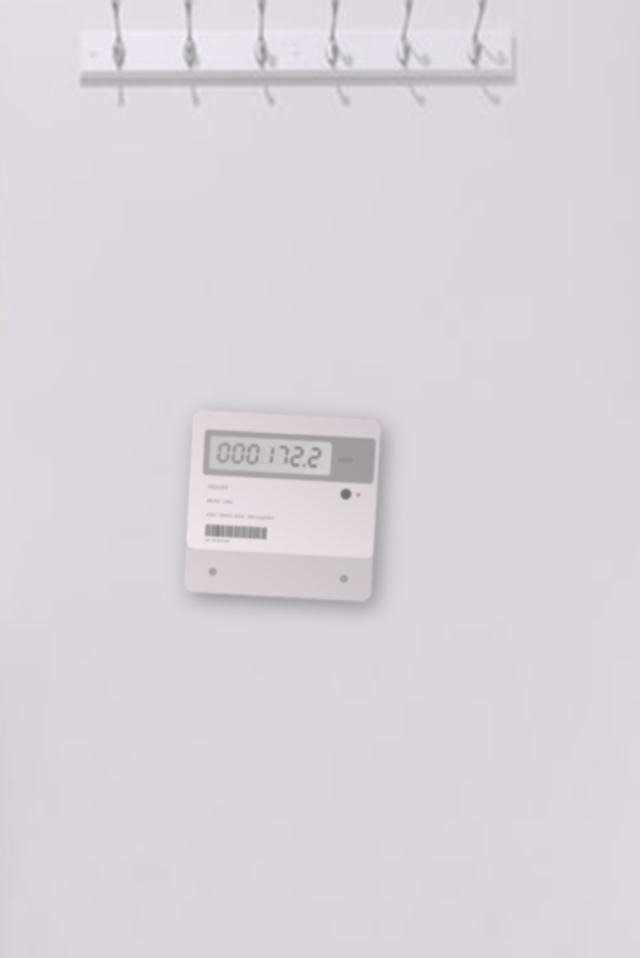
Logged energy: 172.2
